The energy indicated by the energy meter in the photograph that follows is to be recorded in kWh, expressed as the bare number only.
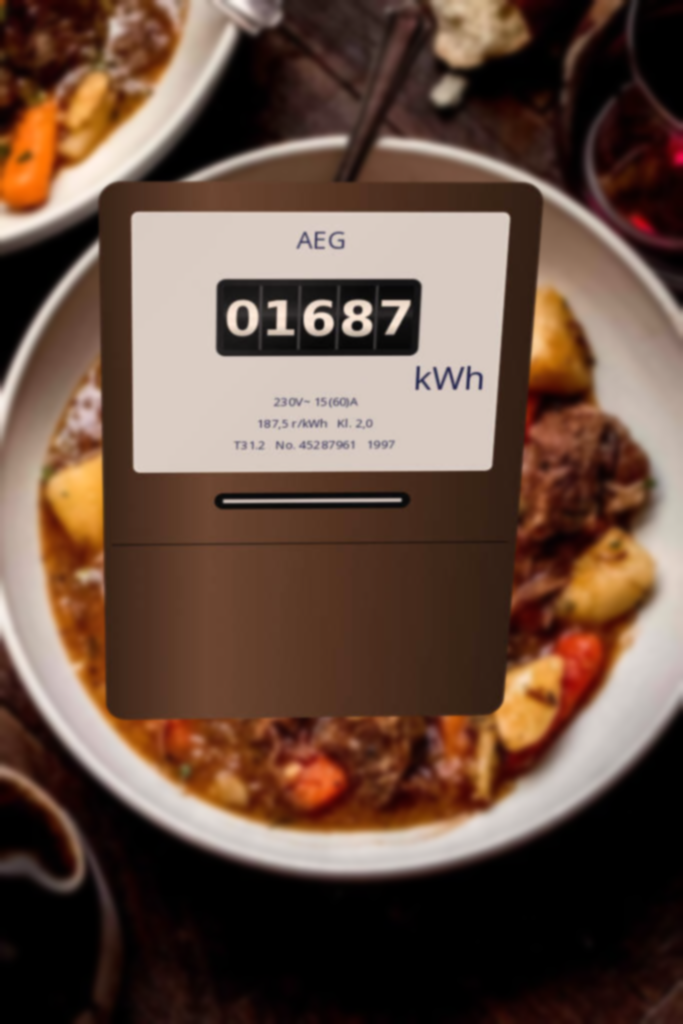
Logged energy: 1687
